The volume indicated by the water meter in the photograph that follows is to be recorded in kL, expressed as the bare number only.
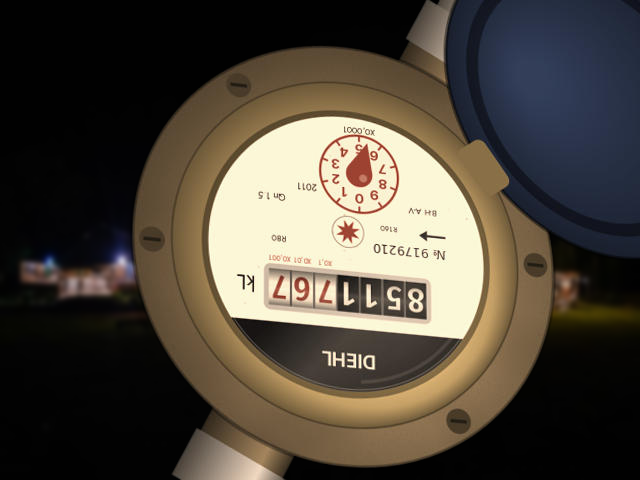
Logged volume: 8511.7675
